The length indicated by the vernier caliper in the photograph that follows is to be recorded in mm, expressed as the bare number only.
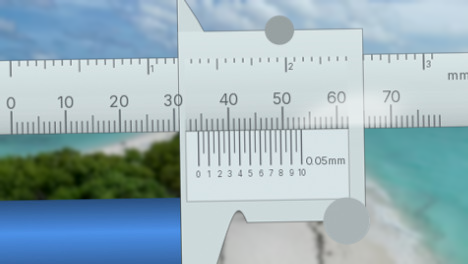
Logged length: 34.4
